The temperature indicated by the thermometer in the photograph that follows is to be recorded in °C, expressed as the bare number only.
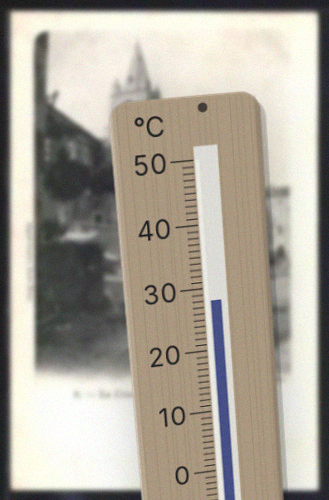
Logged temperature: 28
